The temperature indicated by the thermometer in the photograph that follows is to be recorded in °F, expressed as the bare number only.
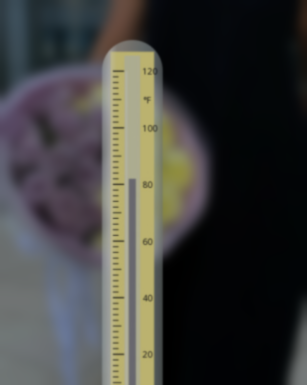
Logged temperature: 82
